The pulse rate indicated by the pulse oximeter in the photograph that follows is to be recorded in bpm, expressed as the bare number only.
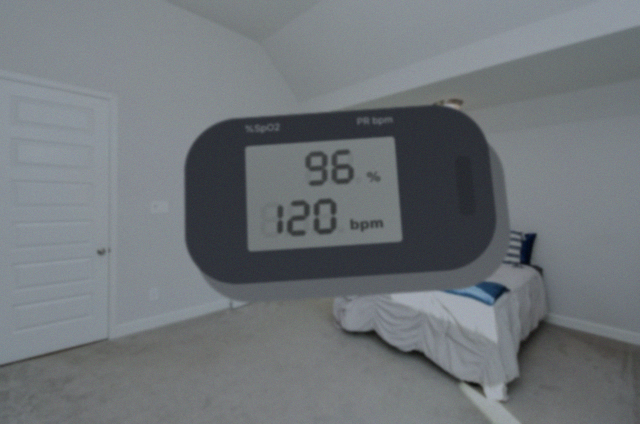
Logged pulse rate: 120
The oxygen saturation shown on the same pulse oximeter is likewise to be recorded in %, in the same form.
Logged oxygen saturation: 96
